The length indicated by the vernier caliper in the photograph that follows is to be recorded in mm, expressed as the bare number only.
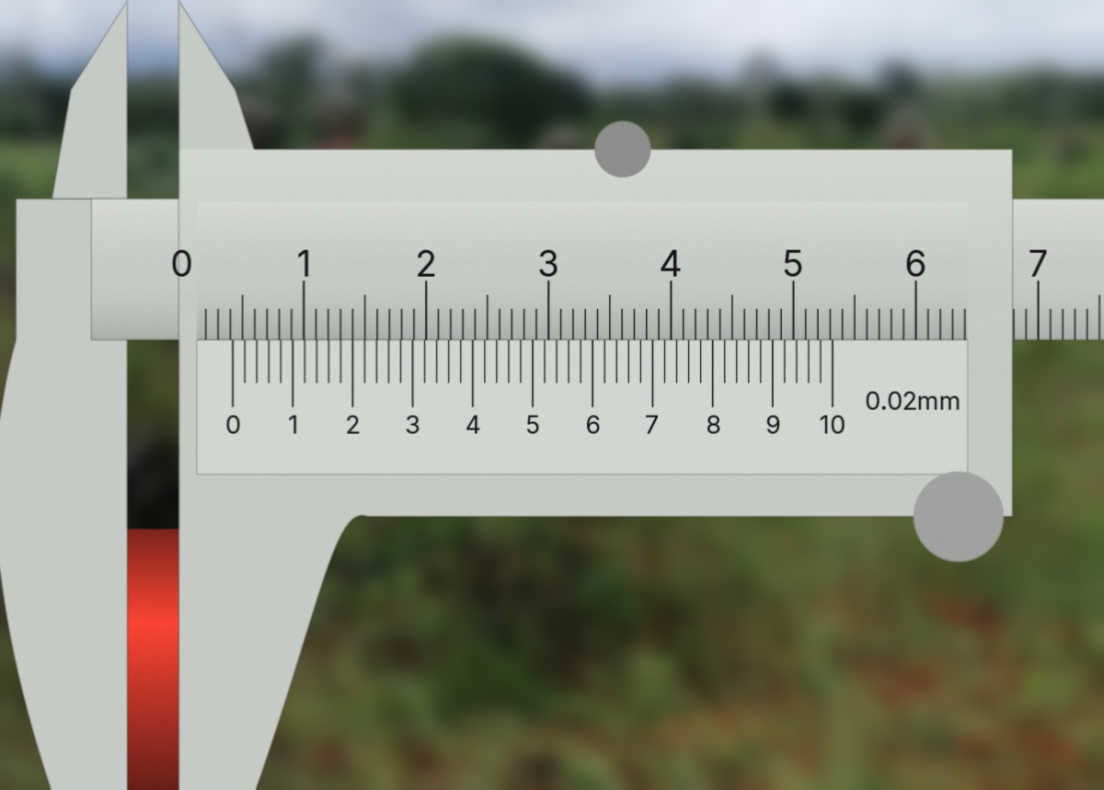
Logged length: 4.2
